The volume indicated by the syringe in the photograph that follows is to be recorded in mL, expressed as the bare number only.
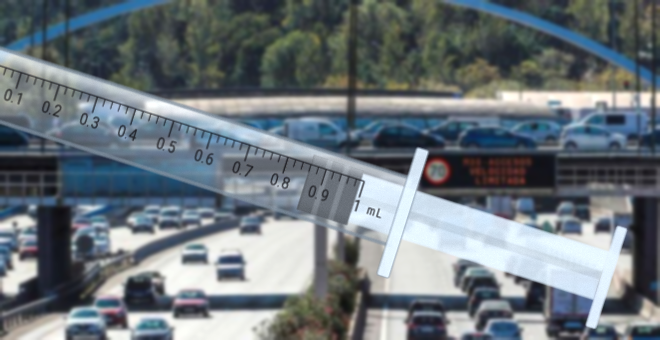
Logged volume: 0.86
